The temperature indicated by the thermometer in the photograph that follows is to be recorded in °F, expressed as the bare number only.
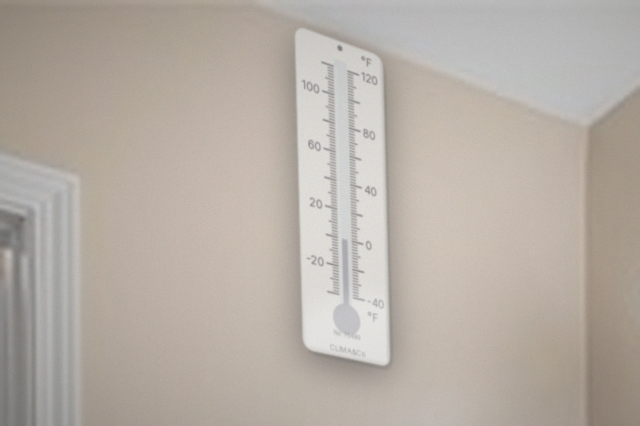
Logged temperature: 0
